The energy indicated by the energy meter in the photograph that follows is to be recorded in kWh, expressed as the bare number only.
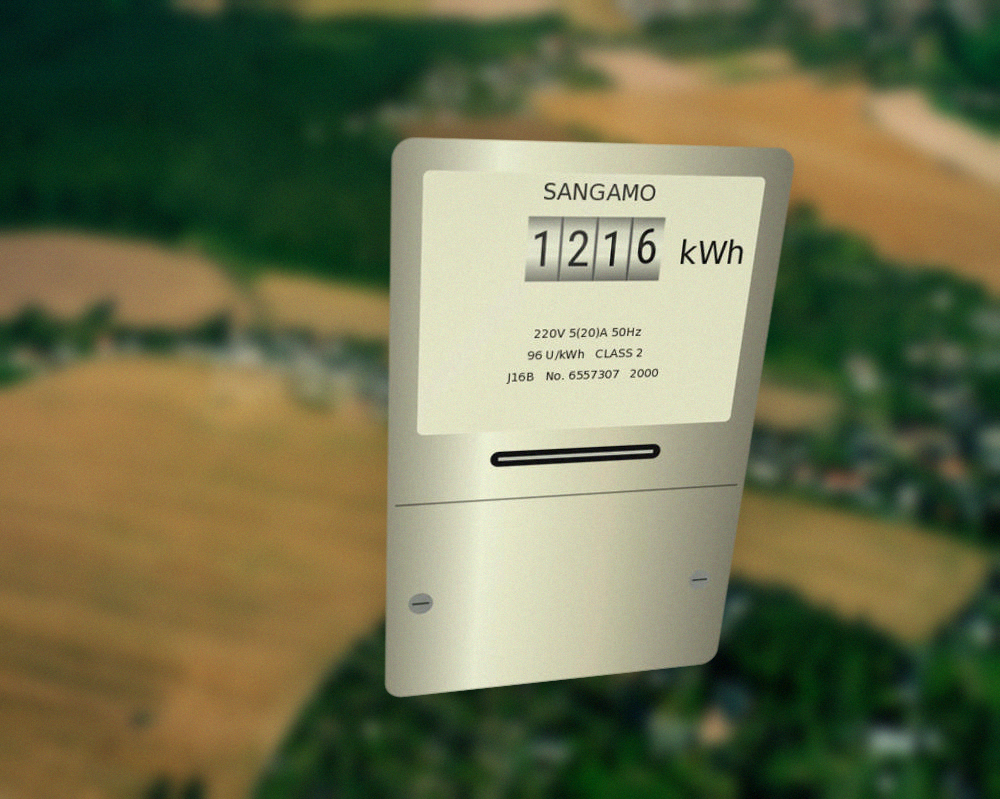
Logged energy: 1216
